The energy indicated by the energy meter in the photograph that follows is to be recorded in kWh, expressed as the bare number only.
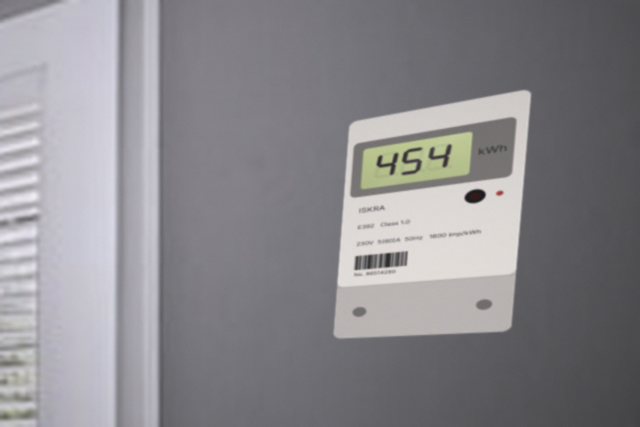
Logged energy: 454
